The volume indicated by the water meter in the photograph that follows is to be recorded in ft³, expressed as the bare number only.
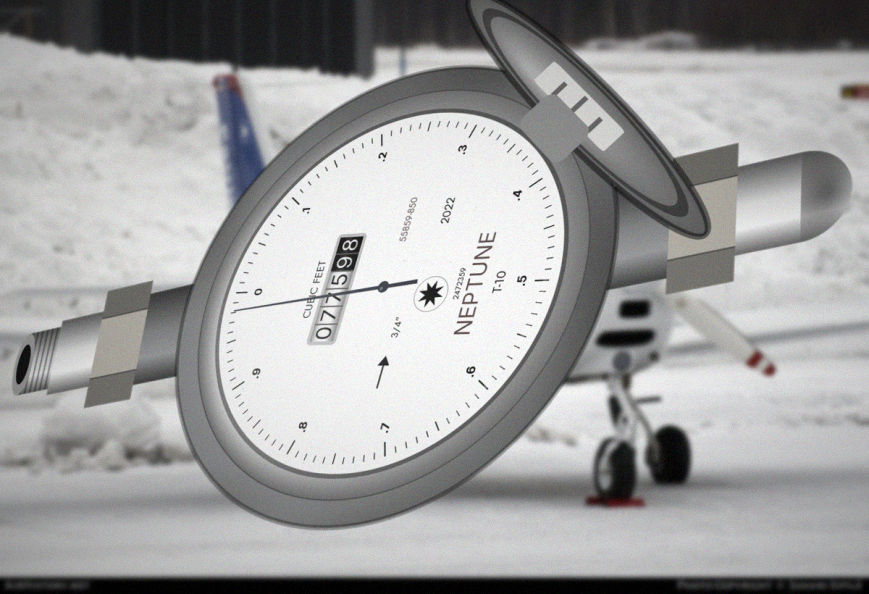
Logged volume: 77597.98
